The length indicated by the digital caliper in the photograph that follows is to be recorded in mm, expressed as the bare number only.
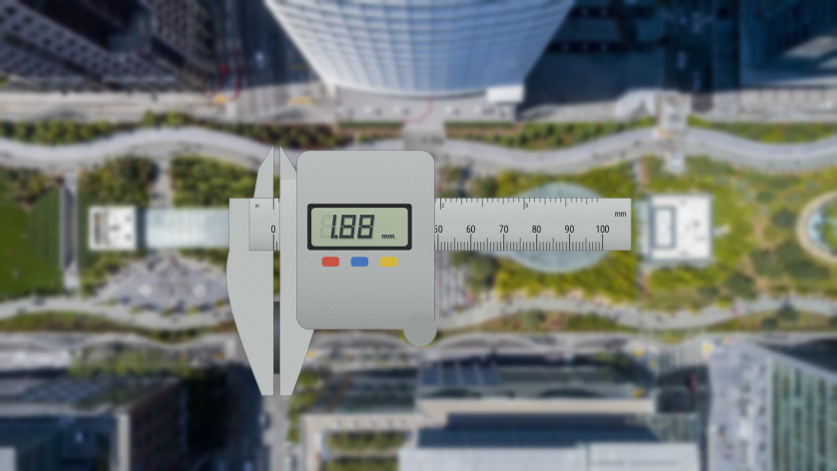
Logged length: 1.88
